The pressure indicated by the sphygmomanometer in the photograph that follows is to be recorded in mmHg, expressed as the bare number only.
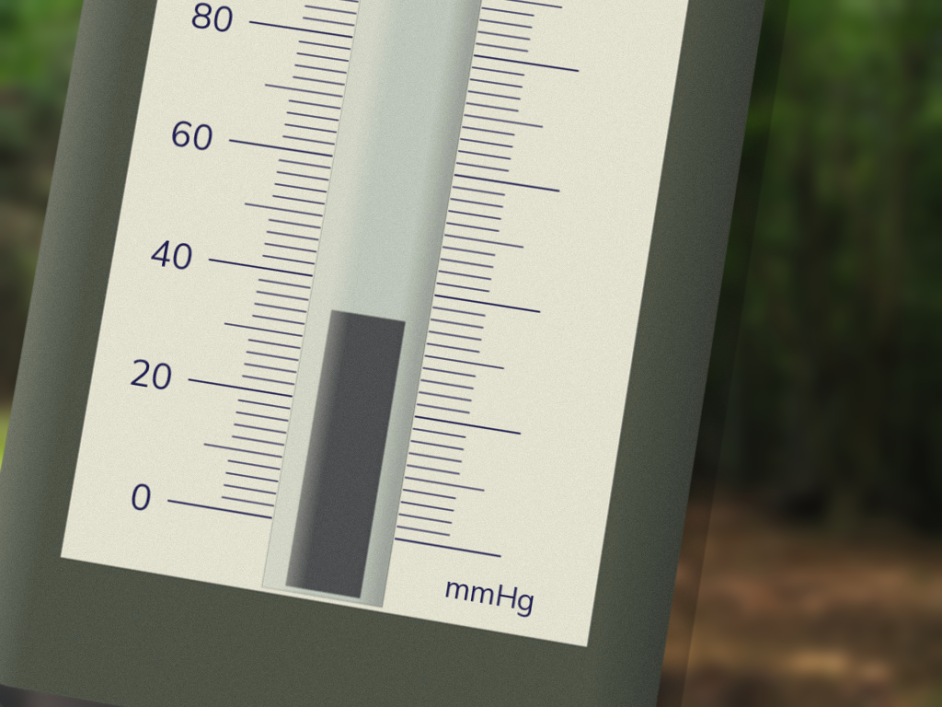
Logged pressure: 35
